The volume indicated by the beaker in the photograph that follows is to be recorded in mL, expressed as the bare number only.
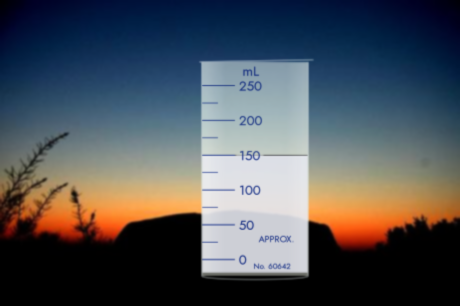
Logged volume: 150
